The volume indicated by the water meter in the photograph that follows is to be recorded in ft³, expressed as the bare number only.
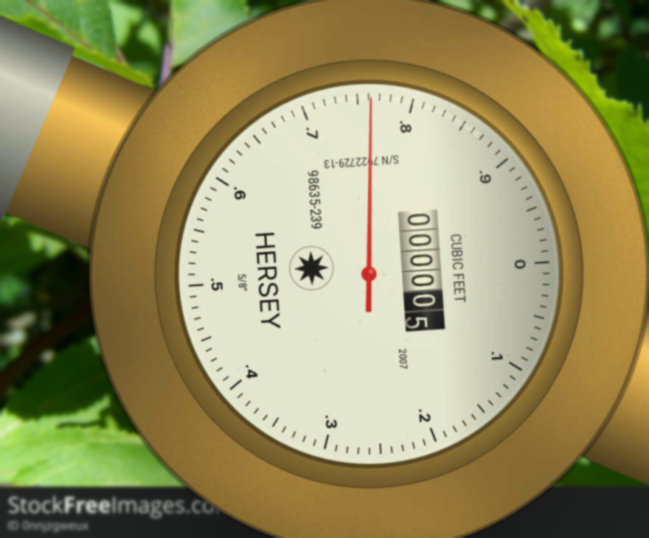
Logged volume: 4.76
